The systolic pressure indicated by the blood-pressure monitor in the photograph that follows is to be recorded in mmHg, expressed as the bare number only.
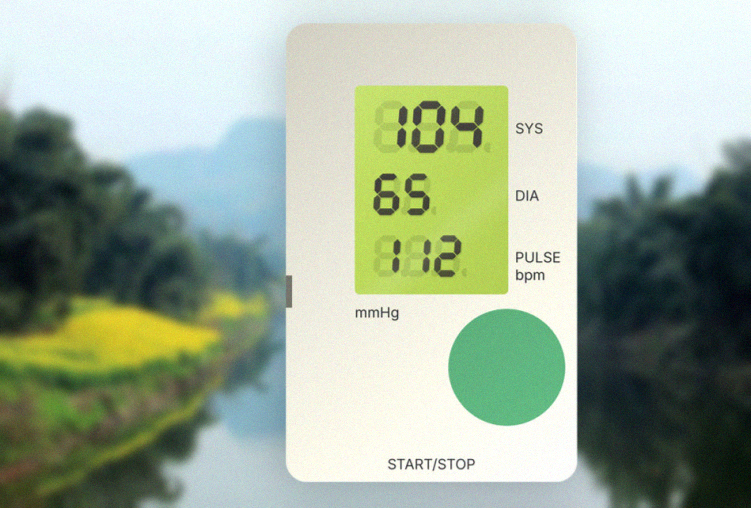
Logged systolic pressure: 104
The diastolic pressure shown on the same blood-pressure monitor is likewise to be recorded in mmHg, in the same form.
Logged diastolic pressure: 65
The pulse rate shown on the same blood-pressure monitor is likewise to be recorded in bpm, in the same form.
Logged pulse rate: 112
